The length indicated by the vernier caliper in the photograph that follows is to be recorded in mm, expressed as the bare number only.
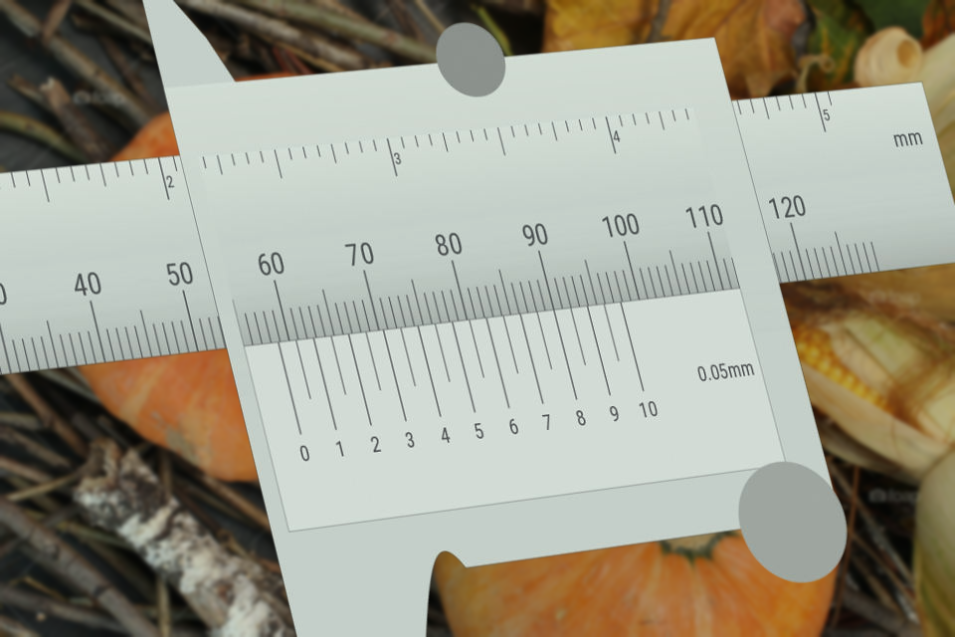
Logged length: 58.8
